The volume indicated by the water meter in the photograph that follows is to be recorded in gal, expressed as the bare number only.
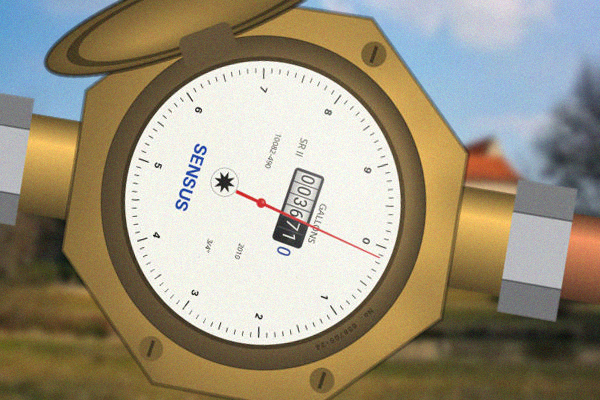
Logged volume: 36710.1
